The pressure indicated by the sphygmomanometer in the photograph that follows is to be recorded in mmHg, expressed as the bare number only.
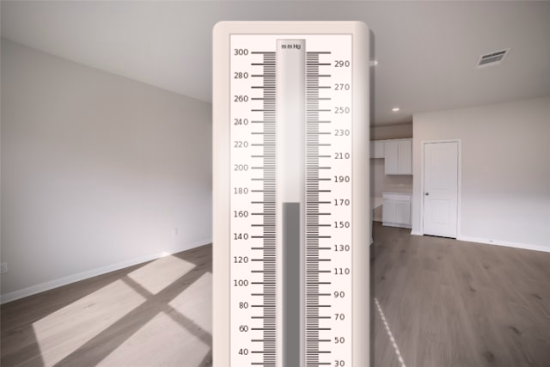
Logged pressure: 170
